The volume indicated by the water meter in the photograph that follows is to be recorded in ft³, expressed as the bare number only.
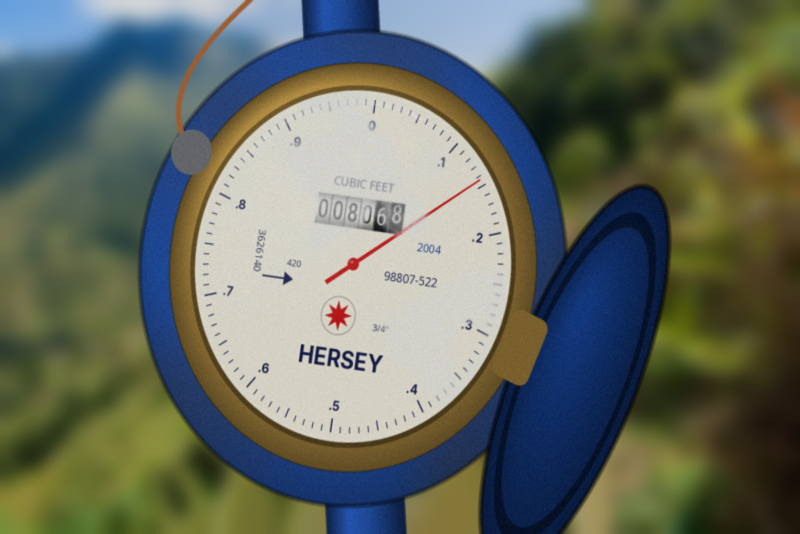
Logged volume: 8068.14
